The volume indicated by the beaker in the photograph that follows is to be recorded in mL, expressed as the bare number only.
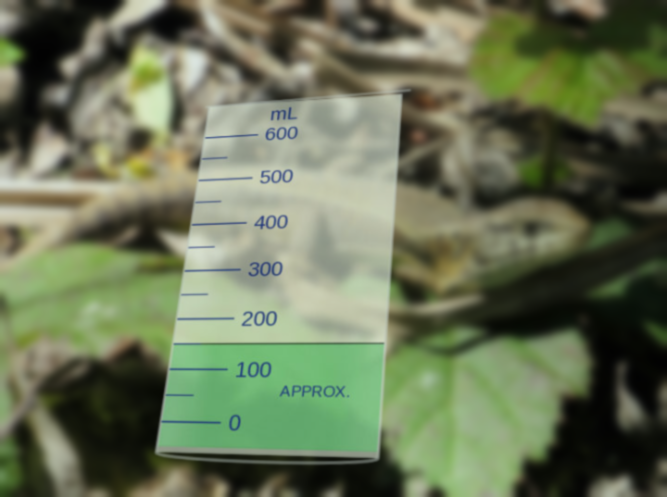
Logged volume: 150
